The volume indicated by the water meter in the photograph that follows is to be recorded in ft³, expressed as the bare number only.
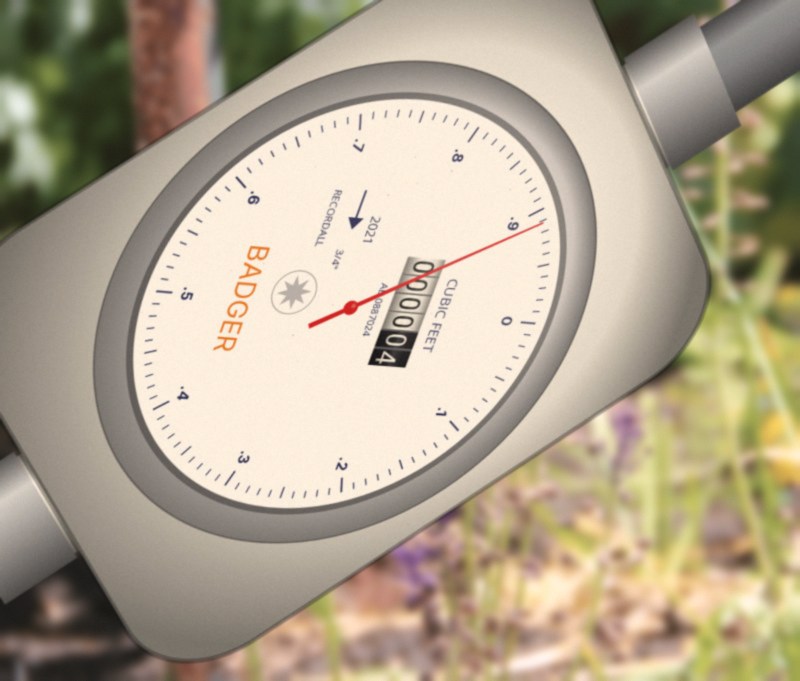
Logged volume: 3.91
